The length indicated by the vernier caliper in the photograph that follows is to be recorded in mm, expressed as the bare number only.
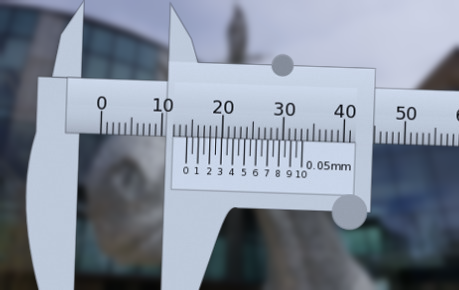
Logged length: 14.2
